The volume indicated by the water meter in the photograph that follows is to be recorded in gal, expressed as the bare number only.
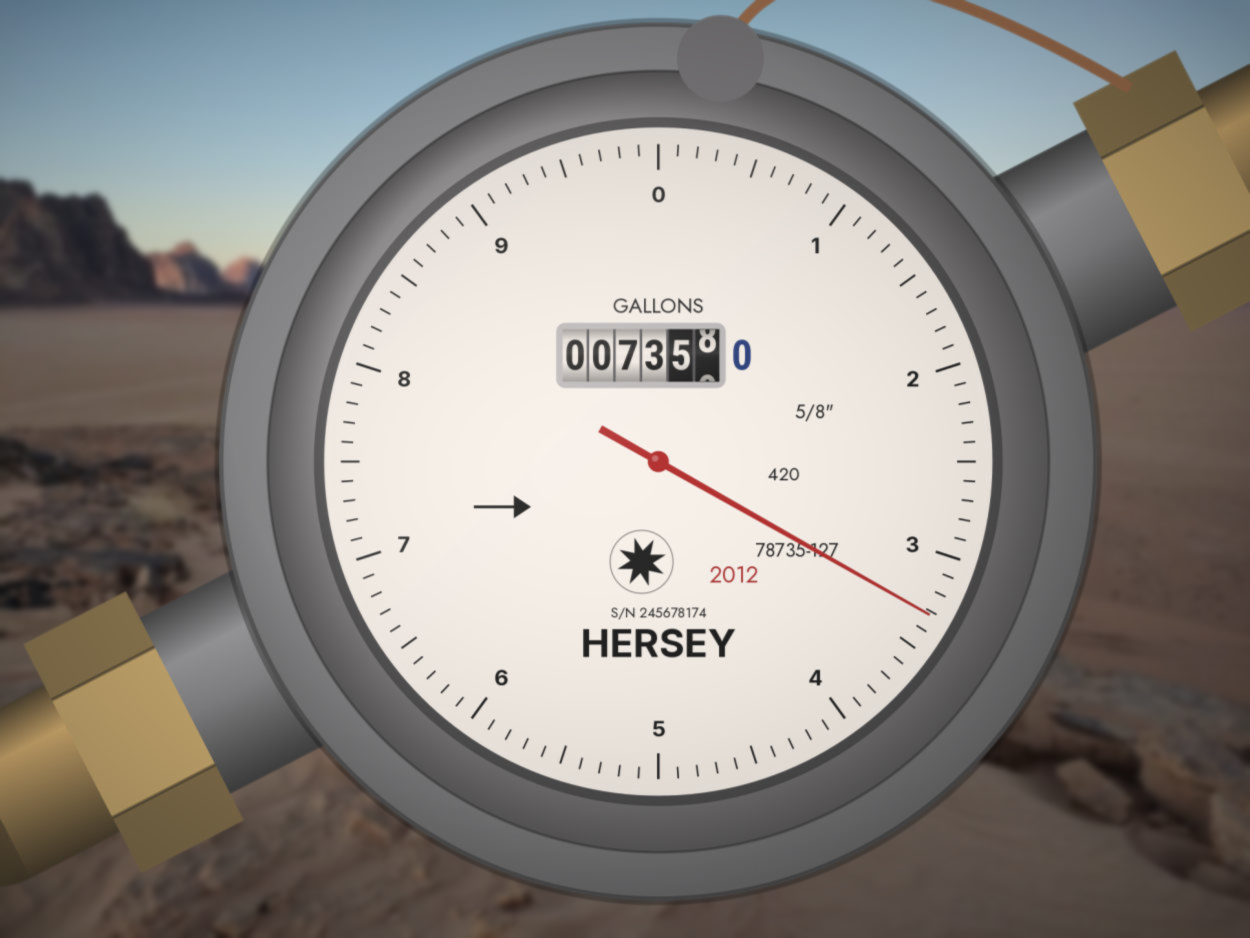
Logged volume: 73583.3
